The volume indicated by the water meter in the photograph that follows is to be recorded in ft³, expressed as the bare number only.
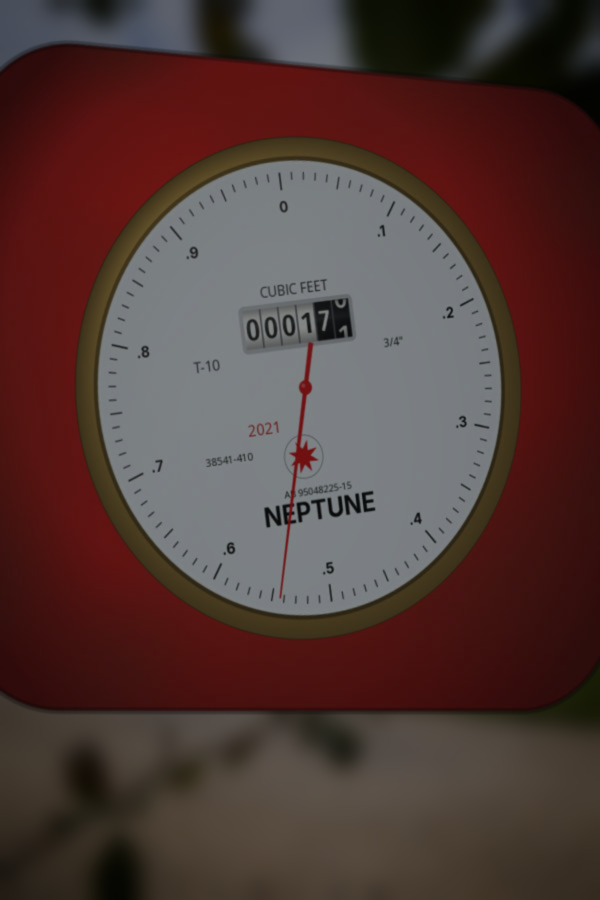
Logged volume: 170.54
